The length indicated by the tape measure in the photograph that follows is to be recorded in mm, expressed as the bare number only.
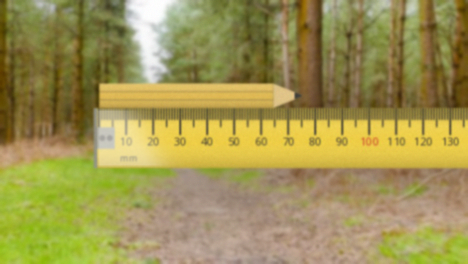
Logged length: 75
